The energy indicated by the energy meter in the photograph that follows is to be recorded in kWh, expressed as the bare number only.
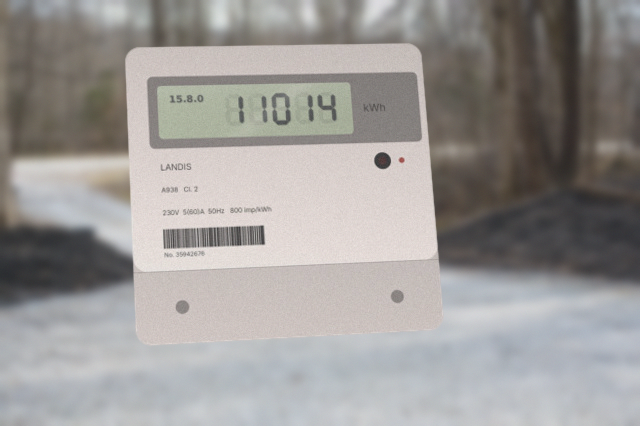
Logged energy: 11014
